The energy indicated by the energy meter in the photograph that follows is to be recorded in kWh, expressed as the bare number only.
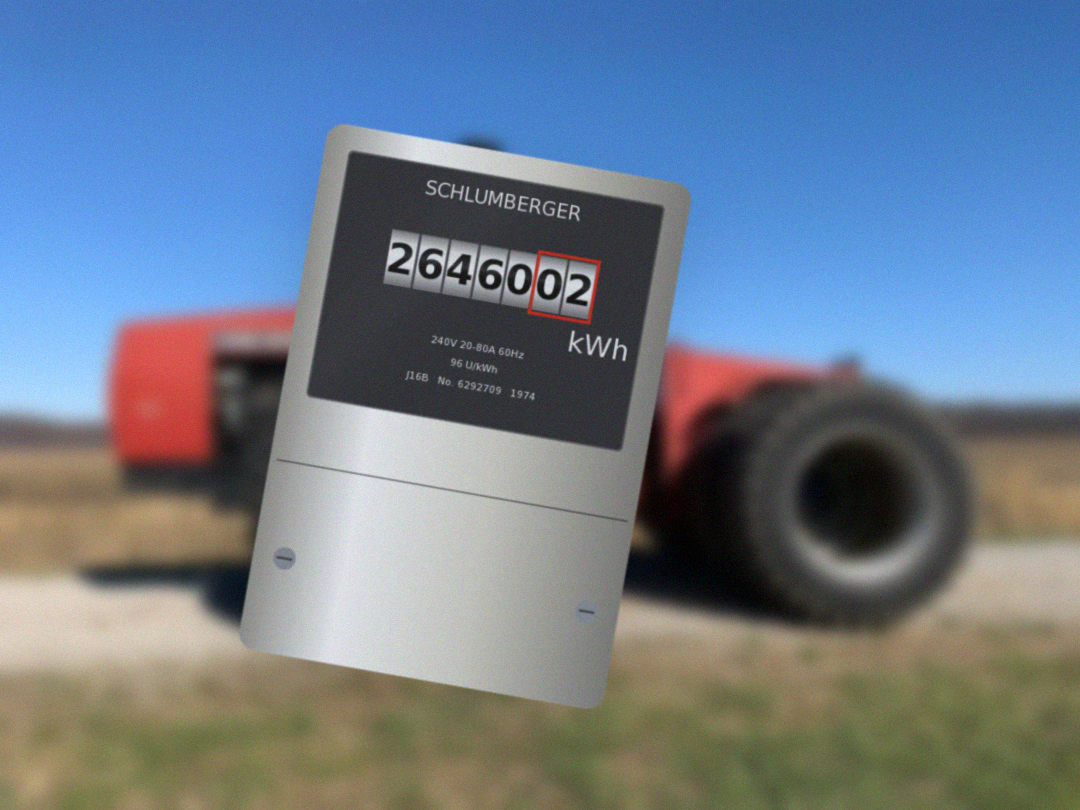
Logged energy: 26460.02
